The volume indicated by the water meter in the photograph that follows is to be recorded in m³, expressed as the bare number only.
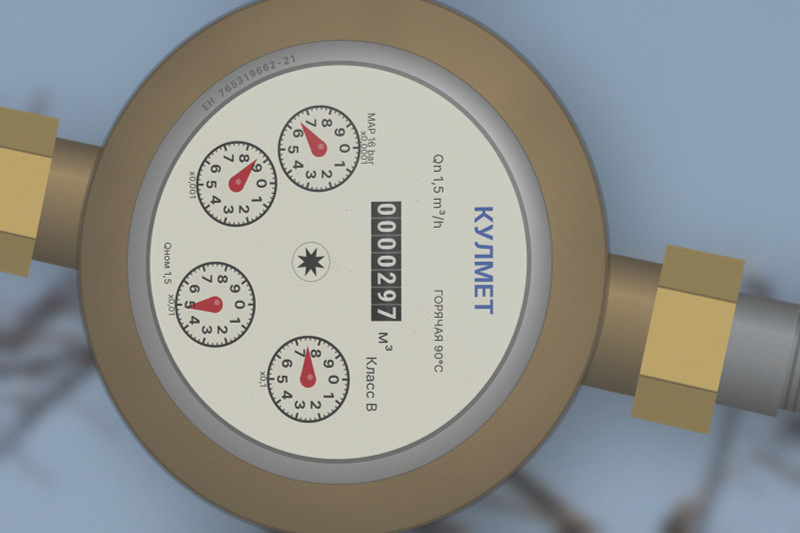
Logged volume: 297.7486
